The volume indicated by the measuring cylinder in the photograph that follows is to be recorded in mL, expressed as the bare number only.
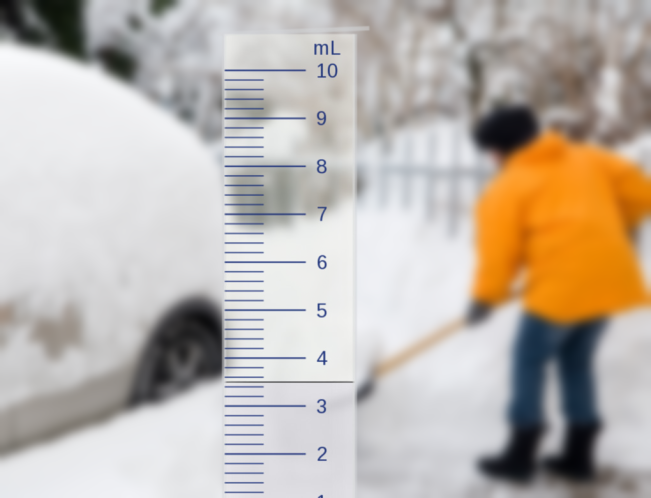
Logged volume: 3.5
